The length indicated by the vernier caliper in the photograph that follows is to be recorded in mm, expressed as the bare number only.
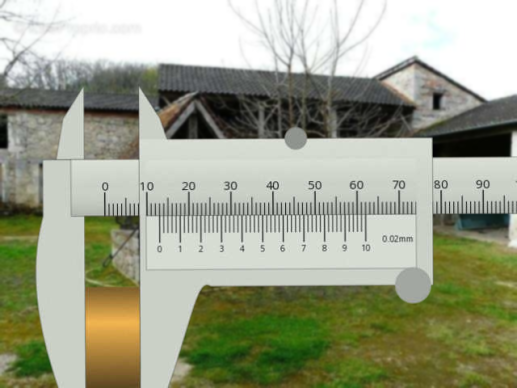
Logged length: 13.0
